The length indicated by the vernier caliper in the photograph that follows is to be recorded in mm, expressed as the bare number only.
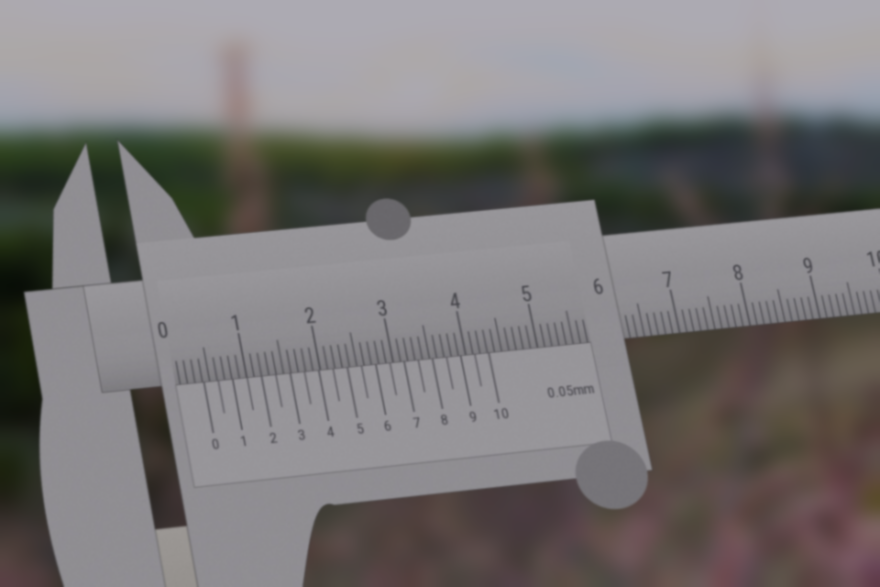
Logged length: 4.2
